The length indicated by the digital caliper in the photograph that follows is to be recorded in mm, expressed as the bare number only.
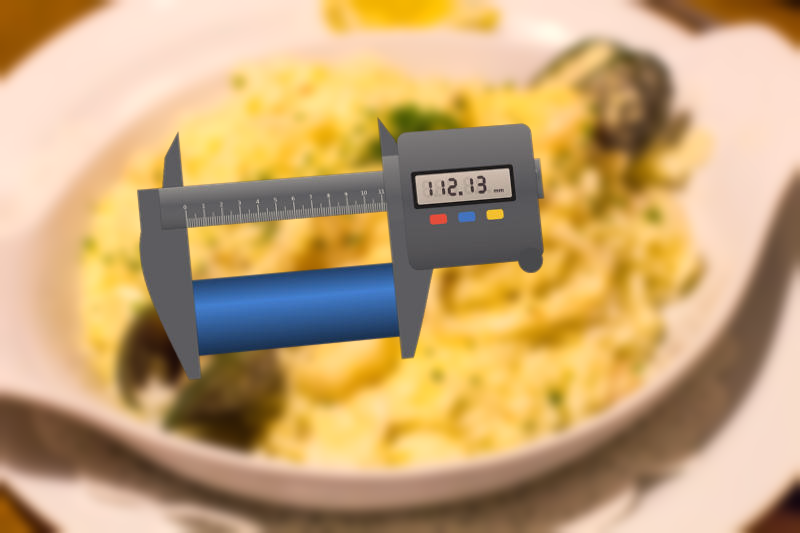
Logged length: 112.13
